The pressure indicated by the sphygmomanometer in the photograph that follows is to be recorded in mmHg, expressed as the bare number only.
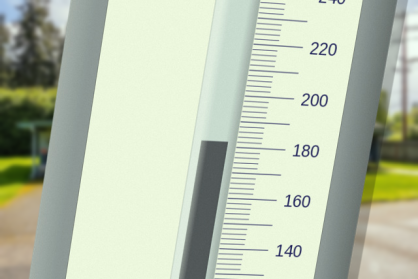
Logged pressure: 182
